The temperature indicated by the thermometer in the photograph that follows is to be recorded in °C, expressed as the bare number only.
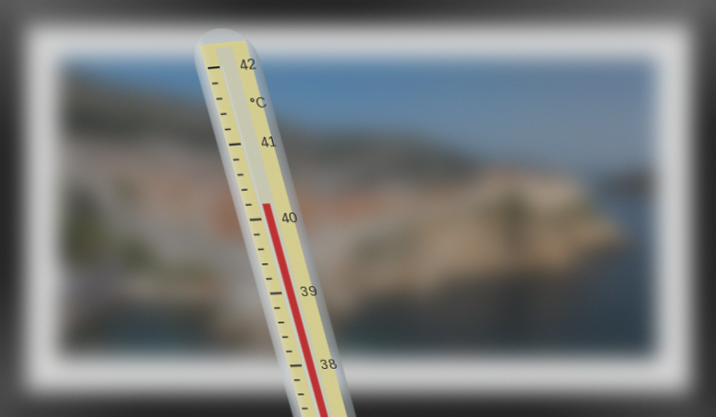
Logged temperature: 40.2
